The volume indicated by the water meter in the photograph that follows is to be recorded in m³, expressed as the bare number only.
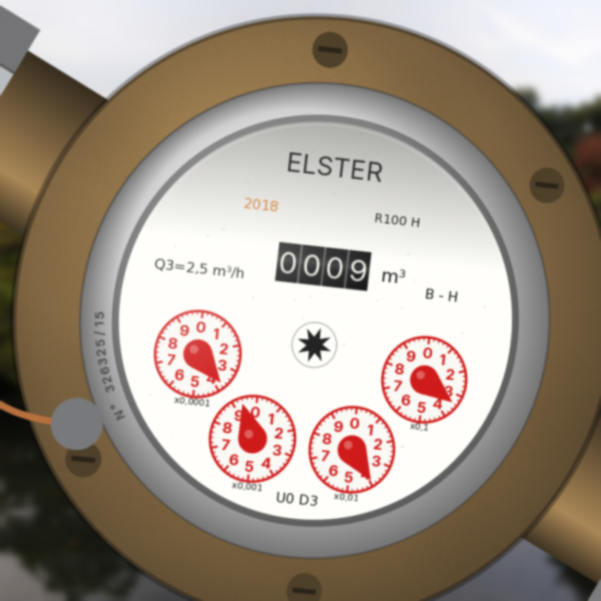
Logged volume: 9.3393
